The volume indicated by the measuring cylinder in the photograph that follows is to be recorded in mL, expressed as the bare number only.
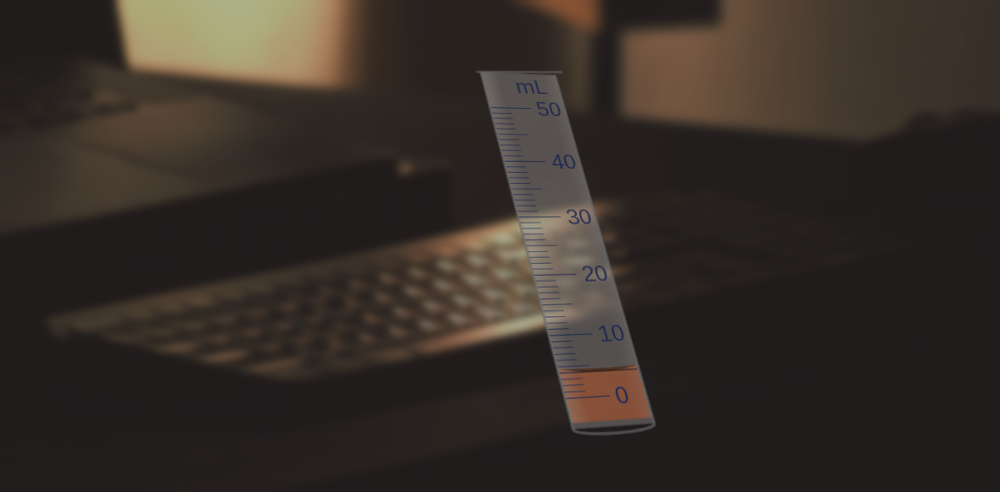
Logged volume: 4
